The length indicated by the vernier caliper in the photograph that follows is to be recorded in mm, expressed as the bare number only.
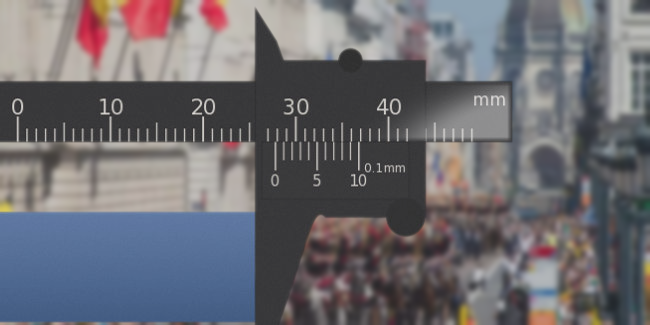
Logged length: 27.8
